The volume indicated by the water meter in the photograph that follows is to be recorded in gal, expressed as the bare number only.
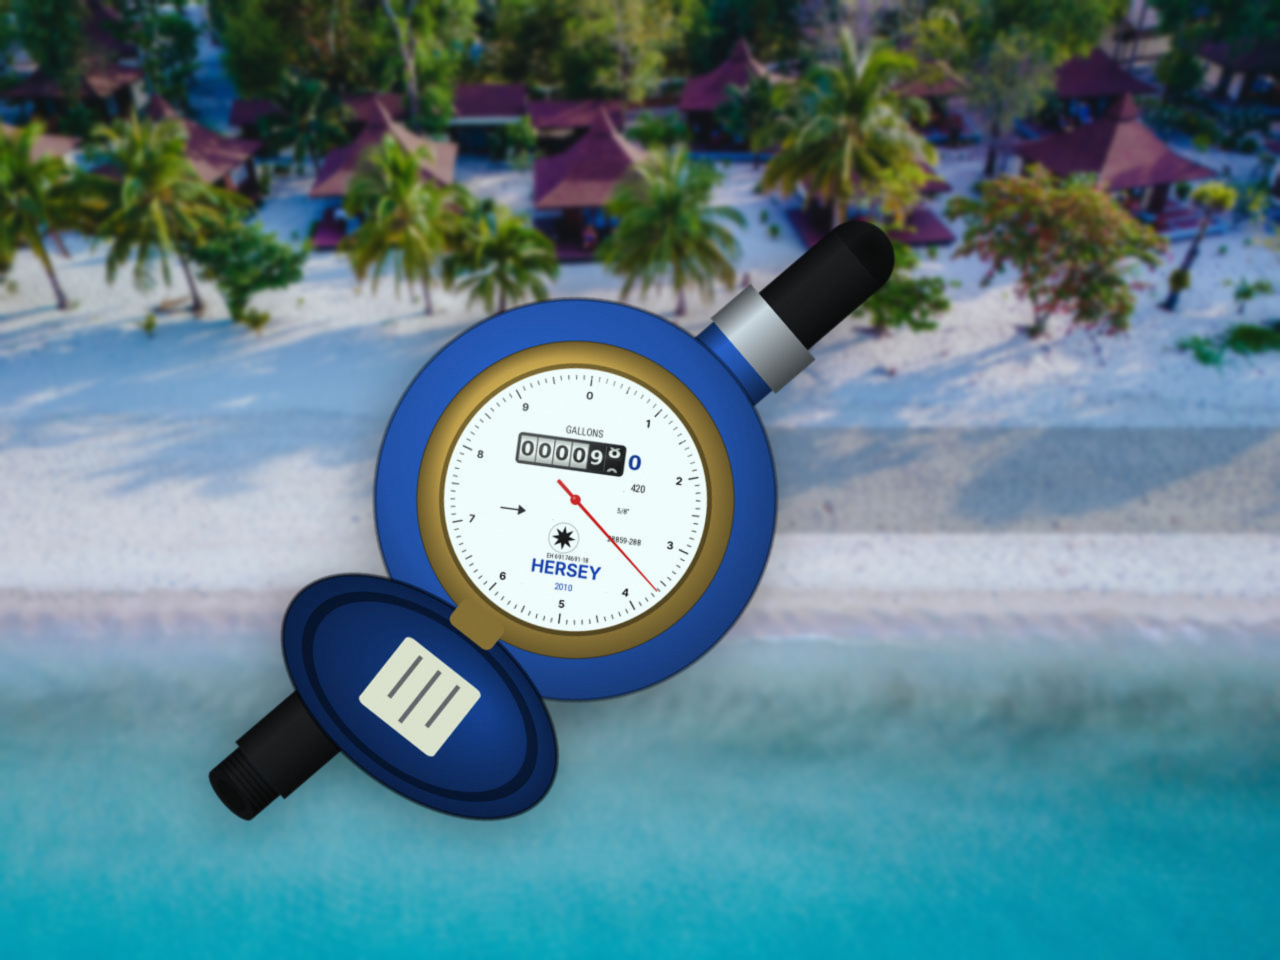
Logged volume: 983.6
